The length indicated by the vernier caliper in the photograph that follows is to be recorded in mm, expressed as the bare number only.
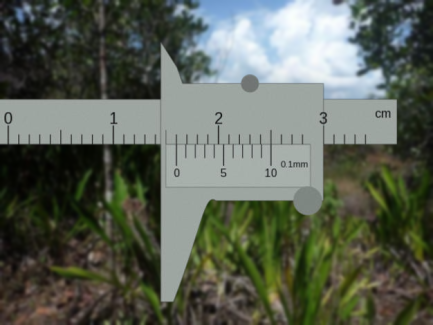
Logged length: 16.0
